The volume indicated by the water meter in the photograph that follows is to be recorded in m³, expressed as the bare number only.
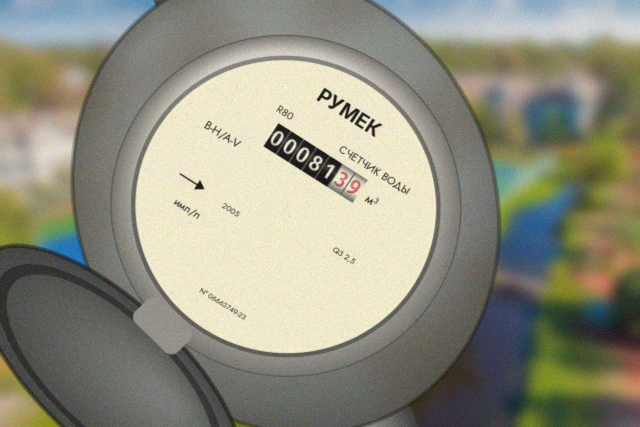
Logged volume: 81.39
